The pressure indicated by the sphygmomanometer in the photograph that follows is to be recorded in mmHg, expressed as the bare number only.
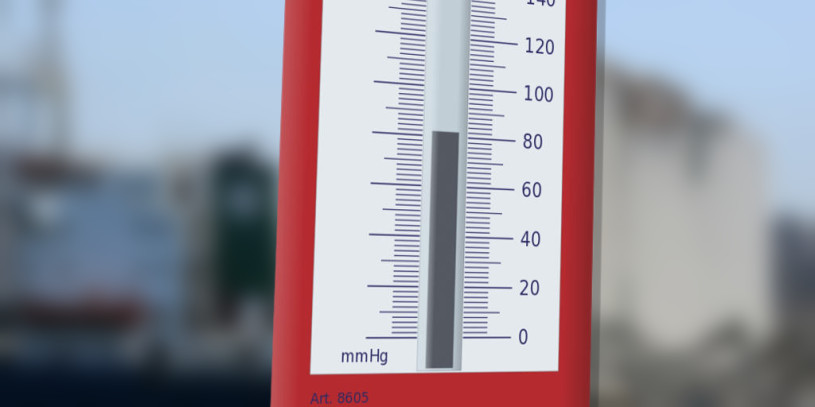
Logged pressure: 82
